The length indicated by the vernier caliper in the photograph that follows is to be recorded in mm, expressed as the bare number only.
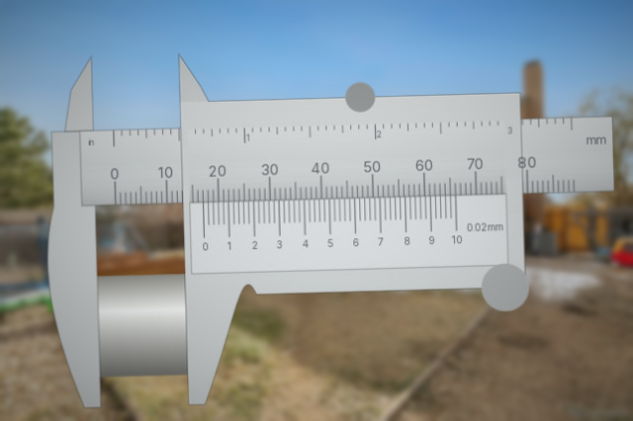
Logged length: 17.0
